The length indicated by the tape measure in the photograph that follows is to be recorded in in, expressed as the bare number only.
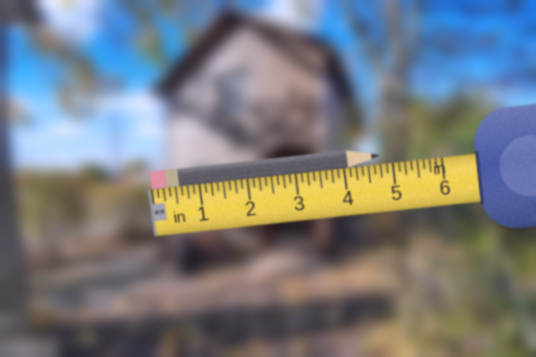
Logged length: 4.75
